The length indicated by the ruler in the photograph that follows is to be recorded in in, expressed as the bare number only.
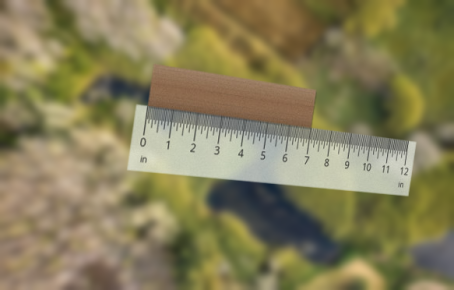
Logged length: 7
